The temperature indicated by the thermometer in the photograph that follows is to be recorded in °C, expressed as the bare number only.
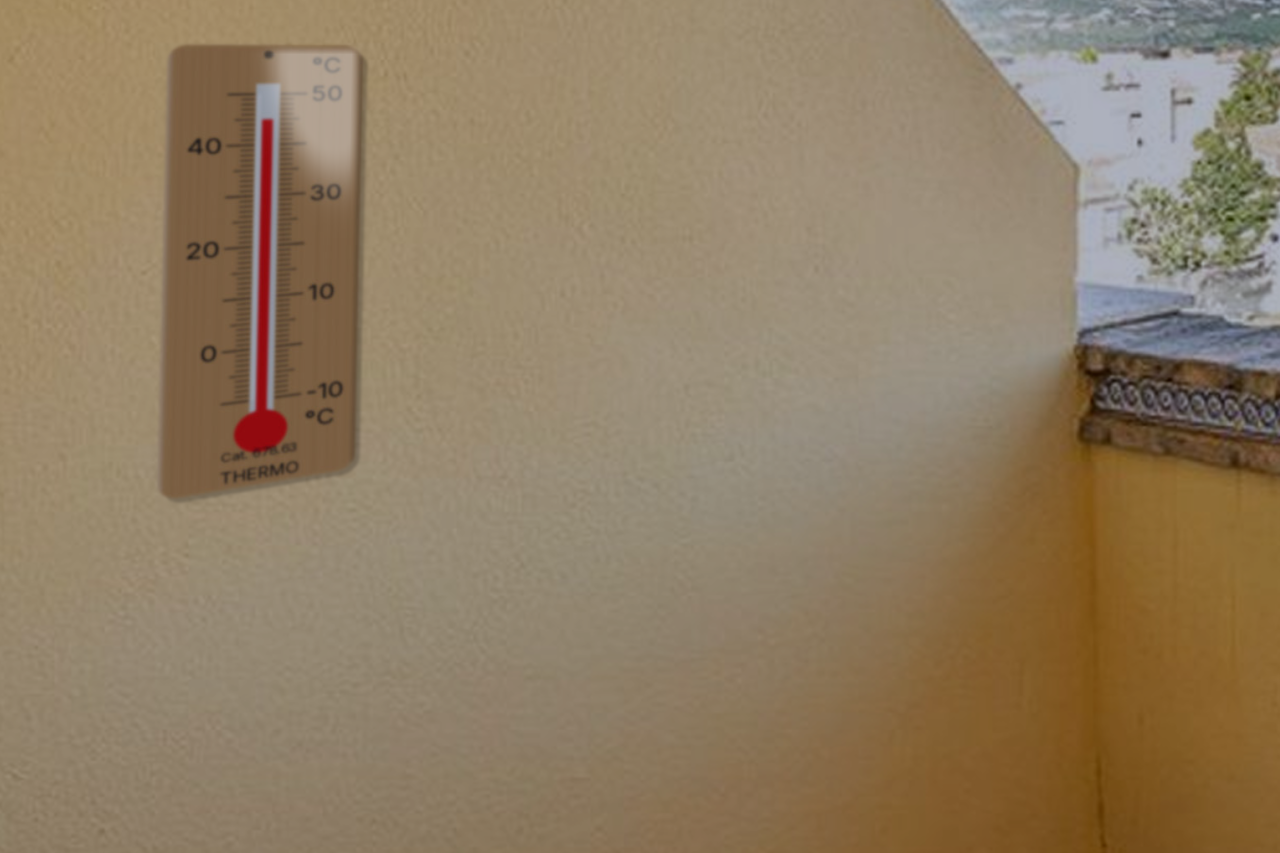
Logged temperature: 45
